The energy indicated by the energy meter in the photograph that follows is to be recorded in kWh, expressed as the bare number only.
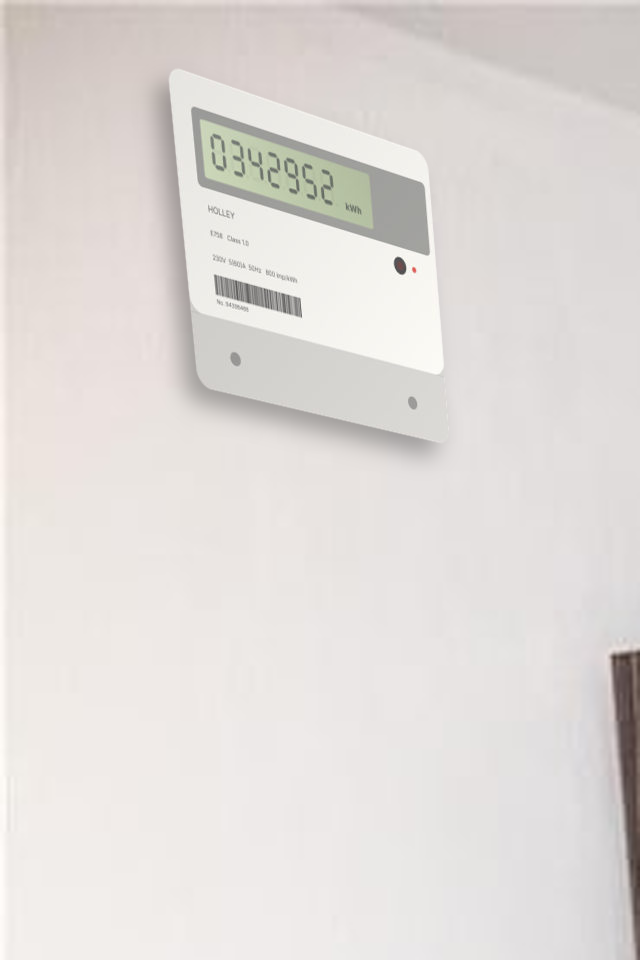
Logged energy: 342952
